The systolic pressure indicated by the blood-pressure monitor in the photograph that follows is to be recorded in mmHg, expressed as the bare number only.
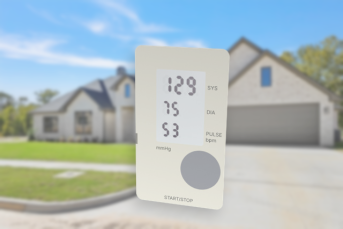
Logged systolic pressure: 129
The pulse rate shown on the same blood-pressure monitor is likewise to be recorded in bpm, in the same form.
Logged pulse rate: 53
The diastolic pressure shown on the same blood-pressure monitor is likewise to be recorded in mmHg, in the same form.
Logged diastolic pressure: 75
